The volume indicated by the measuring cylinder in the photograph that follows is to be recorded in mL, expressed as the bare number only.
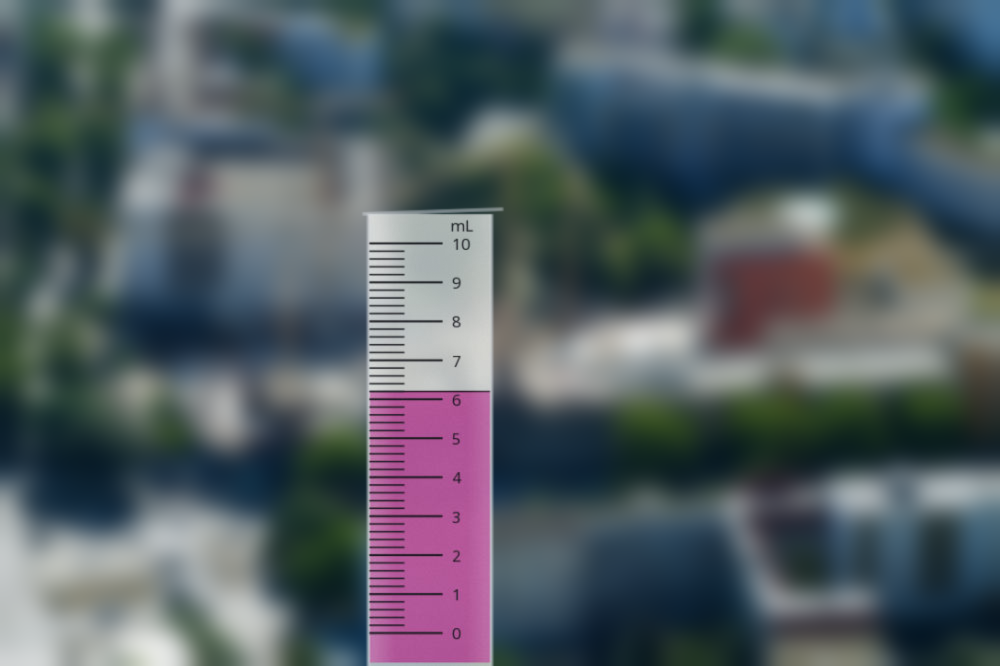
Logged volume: 6.2
